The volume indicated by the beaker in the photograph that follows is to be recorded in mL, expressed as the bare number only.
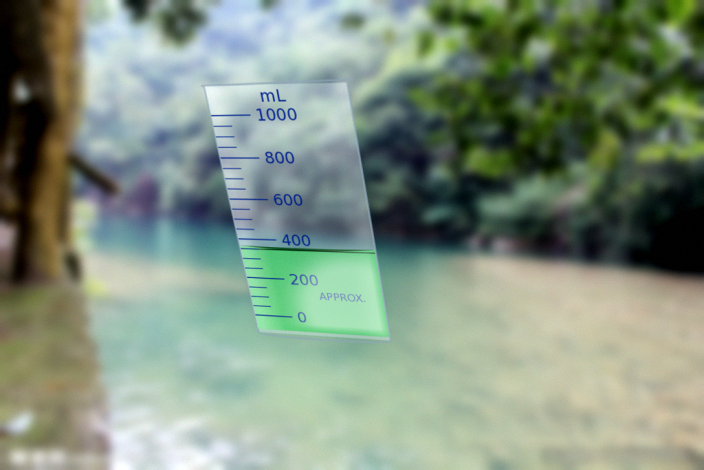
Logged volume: 350
